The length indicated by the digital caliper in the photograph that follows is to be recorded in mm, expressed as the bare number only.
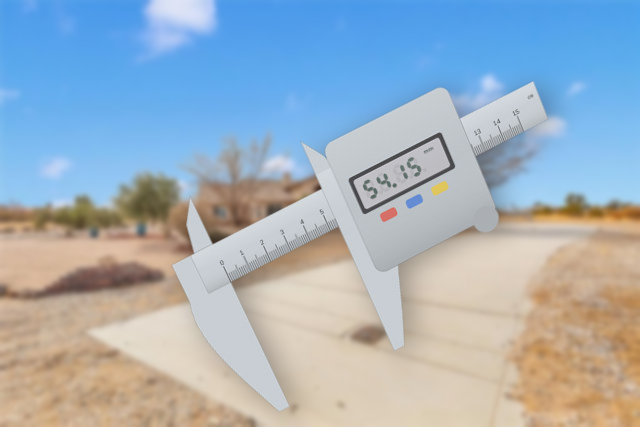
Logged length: 54.15
